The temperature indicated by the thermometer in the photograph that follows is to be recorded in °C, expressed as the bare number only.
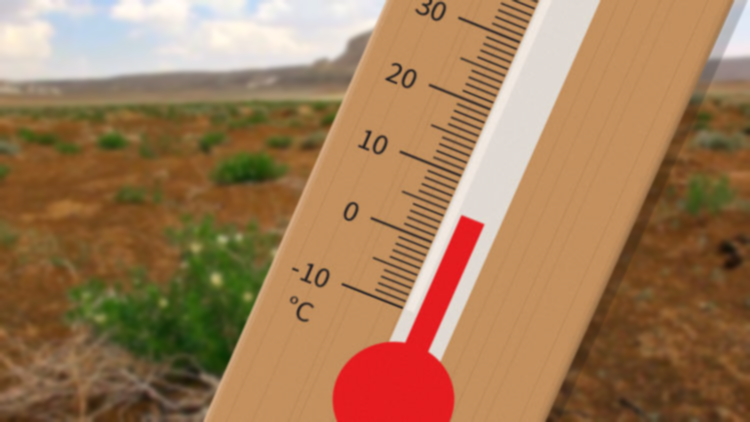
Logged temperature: 5
